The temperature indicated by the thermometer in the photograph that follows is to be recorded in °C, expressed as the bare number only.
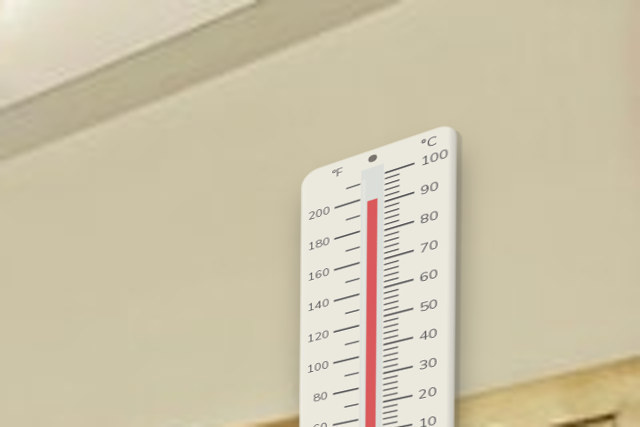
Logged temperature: 92
